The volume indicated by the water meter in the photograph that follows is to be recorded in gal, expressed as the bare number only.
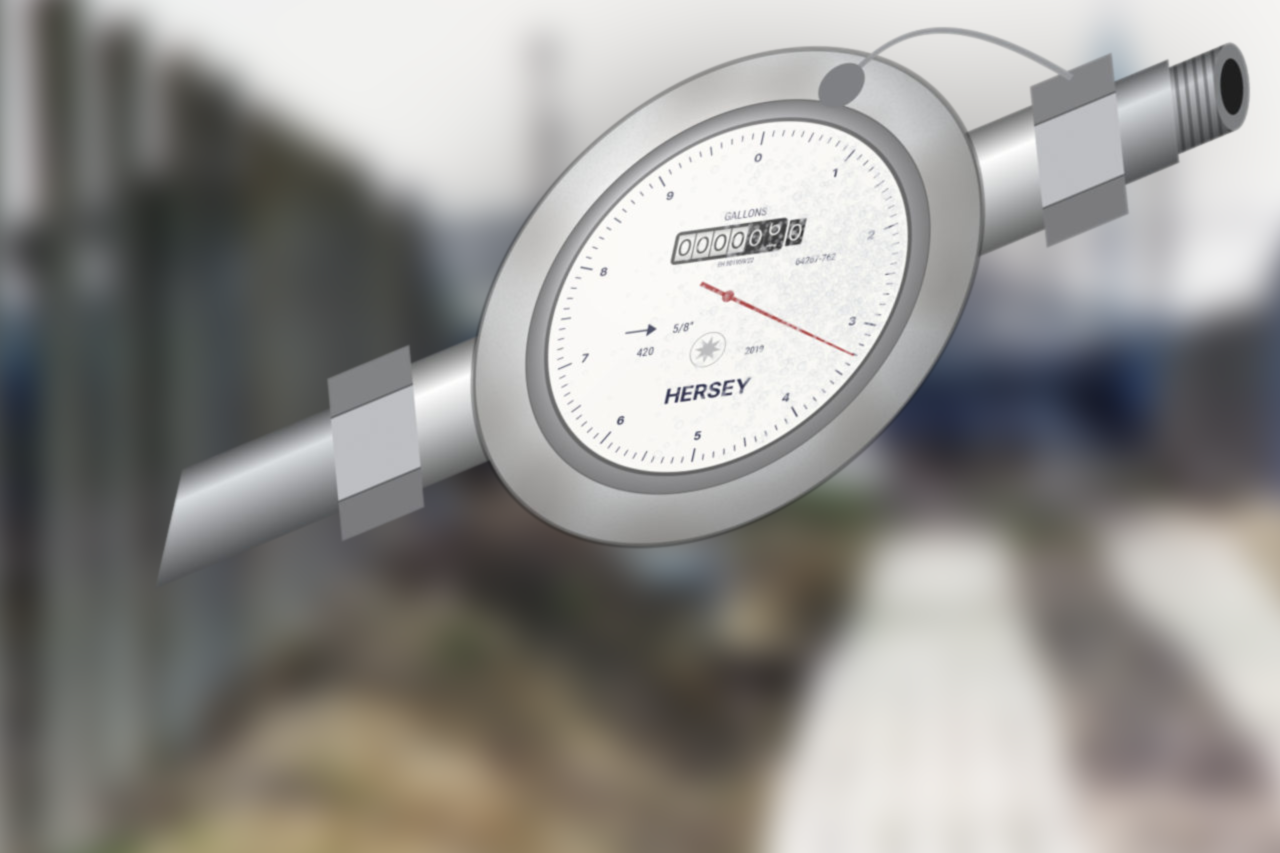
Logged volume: 63.3
